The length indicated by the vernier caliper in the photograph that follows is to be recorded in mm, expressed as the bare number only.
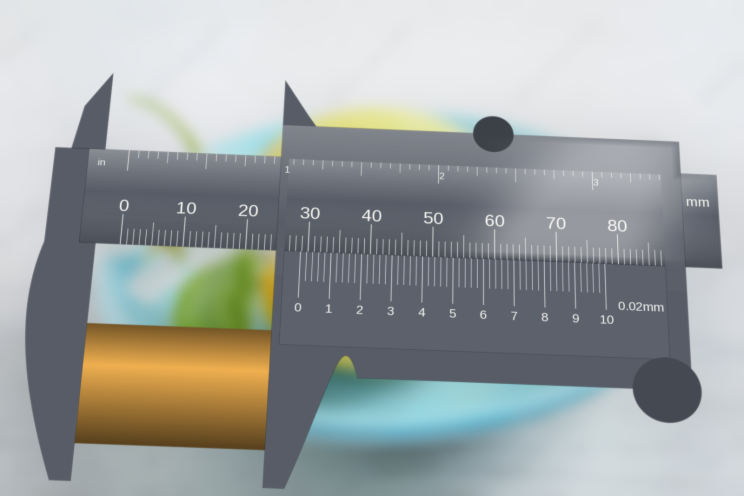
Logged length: 28.8
